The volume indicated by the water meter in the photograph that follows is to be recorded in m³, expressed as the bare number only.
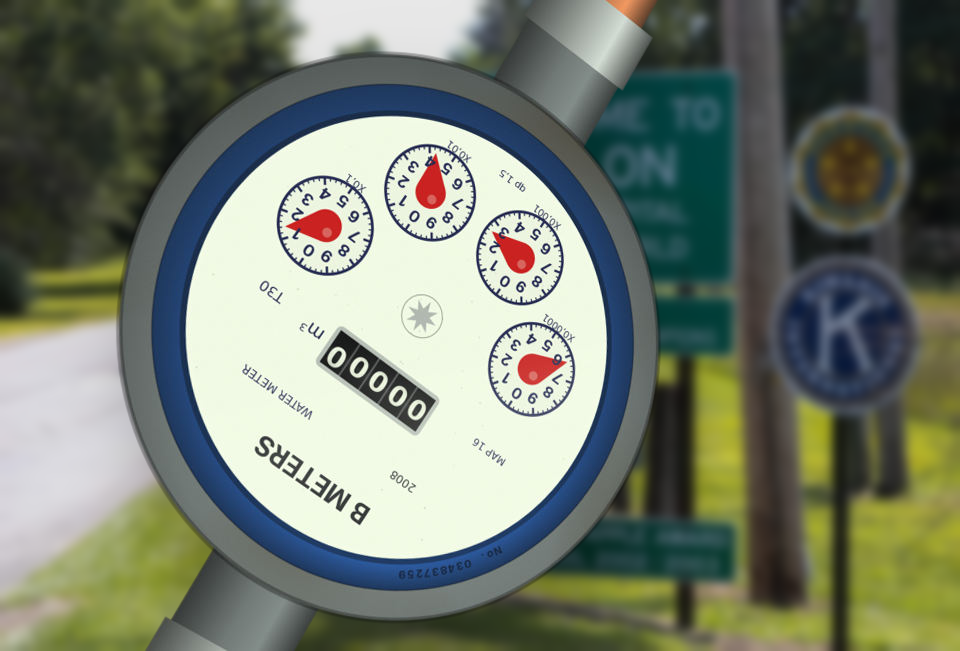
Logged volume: 0.1426
